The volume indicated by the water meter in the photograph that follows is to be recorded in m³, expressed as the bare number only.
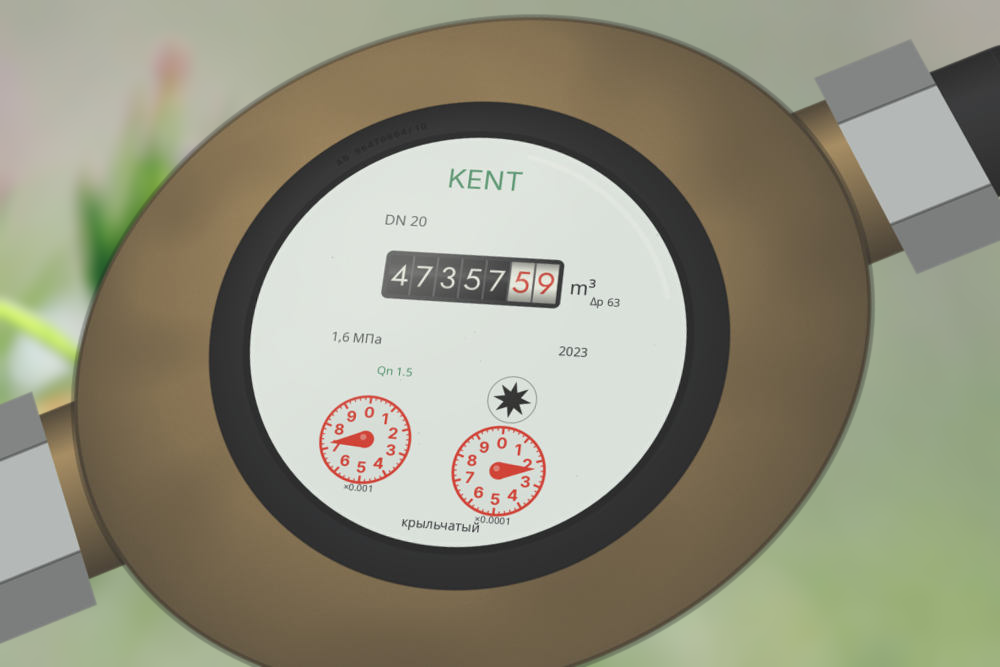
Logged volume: 47357.5972
